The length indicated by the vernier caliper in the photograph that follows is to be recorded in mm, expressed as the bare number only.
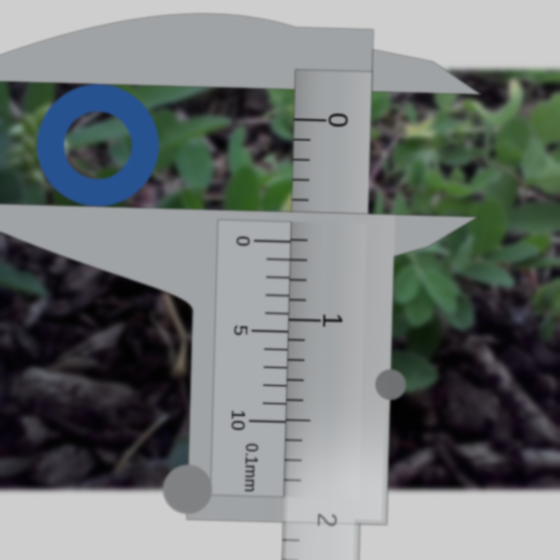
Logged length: 6.1
